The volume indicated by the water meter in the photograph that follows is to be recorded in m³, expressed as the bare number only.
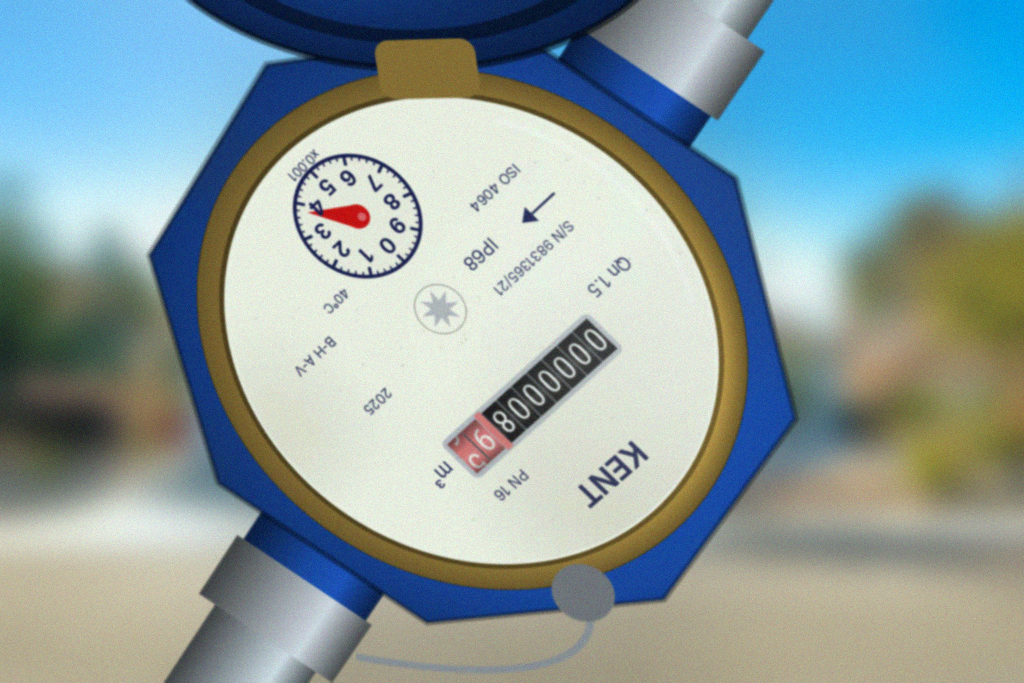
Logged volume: 8.953
